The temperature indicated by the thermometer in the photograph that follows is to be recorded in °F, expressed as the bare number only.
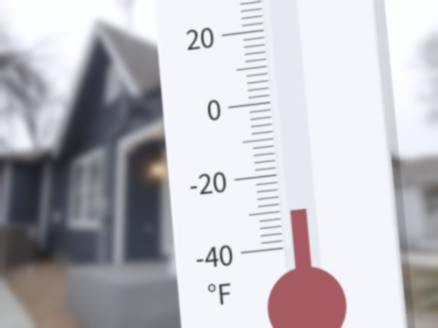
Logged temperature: -30
